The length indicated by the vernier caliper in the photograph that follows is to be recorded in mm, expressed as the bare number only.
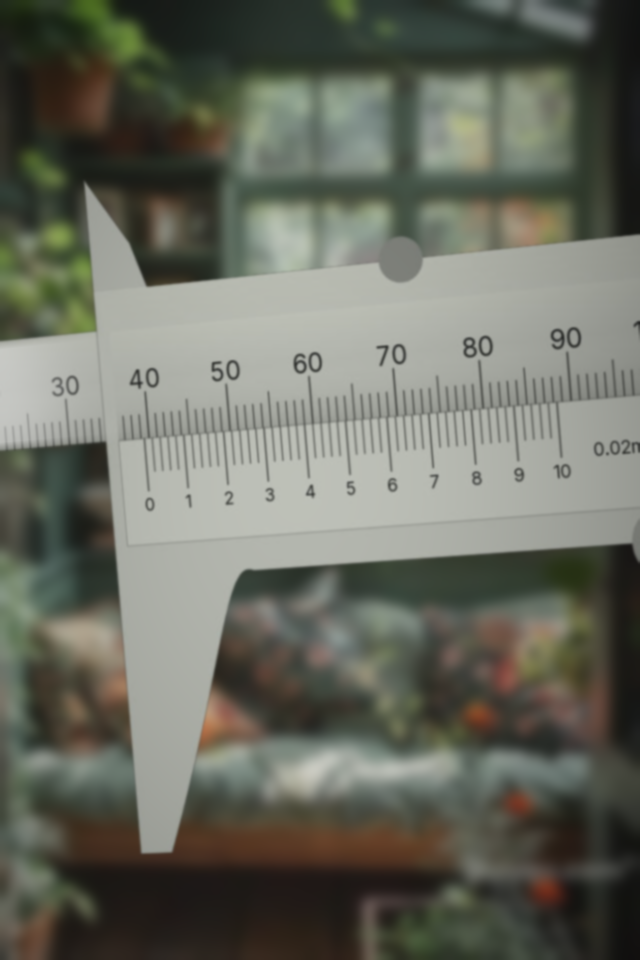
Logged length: 39.4
